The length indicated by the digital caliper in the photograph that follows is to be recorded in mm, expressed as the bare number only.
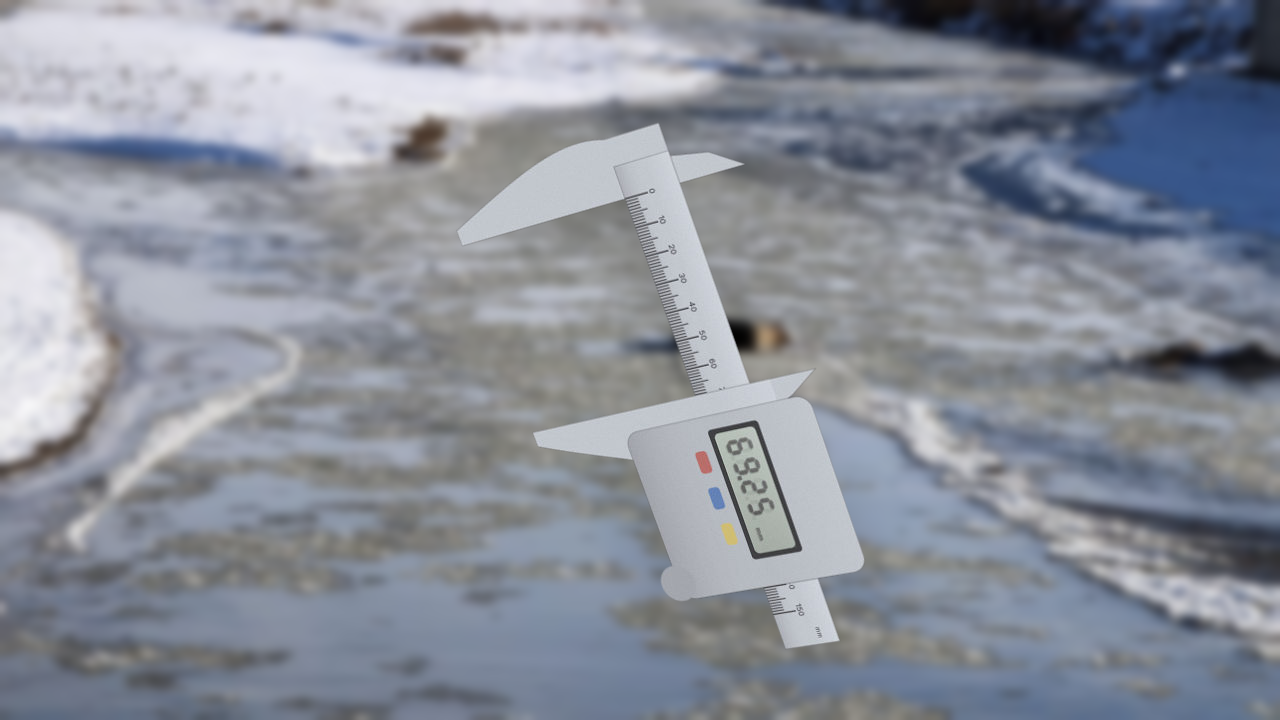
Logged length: 69.25
